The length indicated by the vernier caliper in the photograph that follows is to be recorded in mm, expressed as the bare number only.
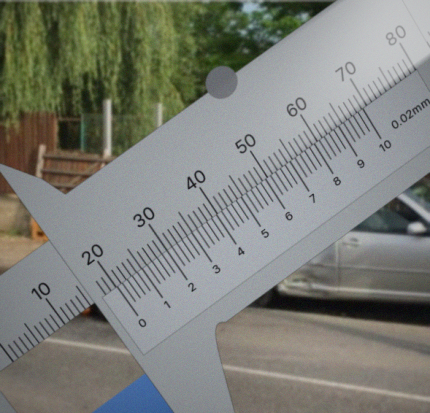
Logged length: 20.2
